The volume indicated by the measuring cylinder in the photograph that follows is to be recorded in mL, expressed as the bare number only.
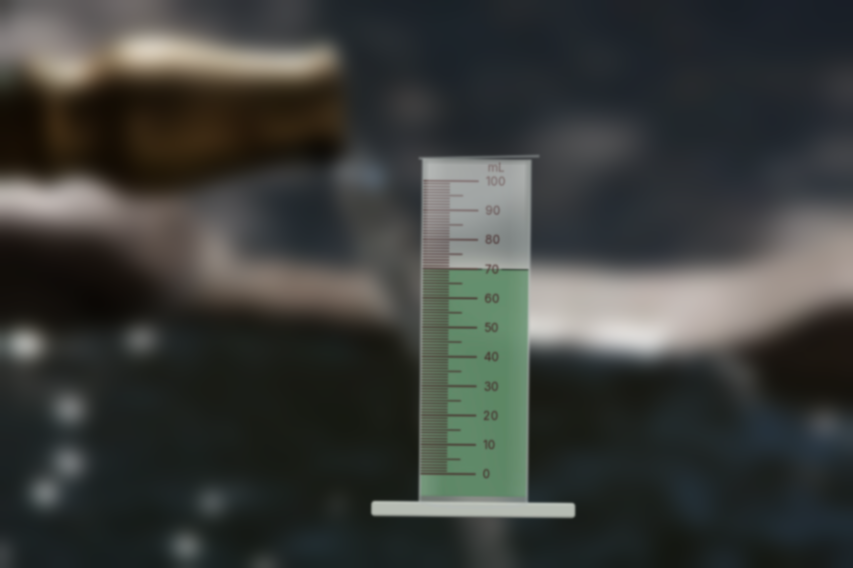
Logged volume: 70
